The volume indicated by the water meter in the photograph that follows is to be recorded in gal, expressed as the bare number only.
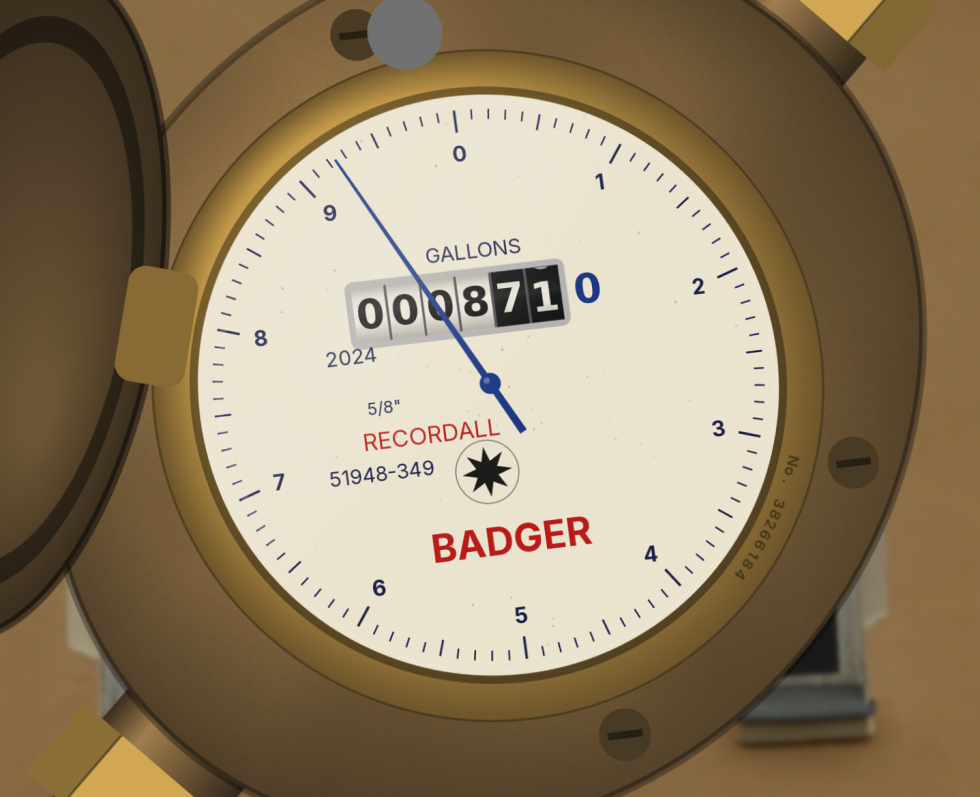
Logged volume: 8709.2
